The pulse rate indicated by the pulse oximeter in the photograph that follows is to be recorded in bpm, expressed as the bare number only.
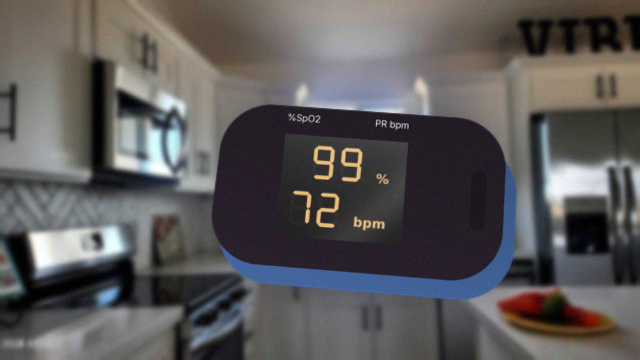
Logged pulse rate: 72
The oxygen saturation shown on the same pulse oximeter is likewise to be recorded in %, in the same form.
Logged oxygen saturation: 99
